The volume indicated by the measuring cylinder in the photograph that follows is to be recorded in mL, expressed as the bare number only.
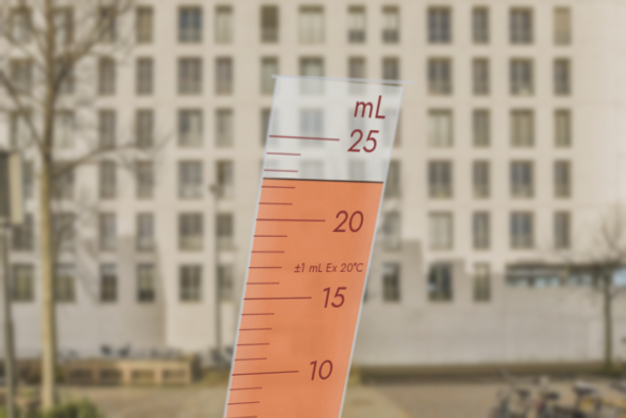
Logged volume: 22.5
